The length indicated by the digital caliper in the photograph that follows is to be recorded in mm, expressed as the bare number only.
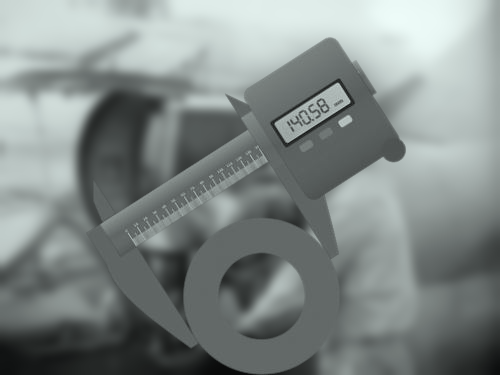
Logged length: 140.58
